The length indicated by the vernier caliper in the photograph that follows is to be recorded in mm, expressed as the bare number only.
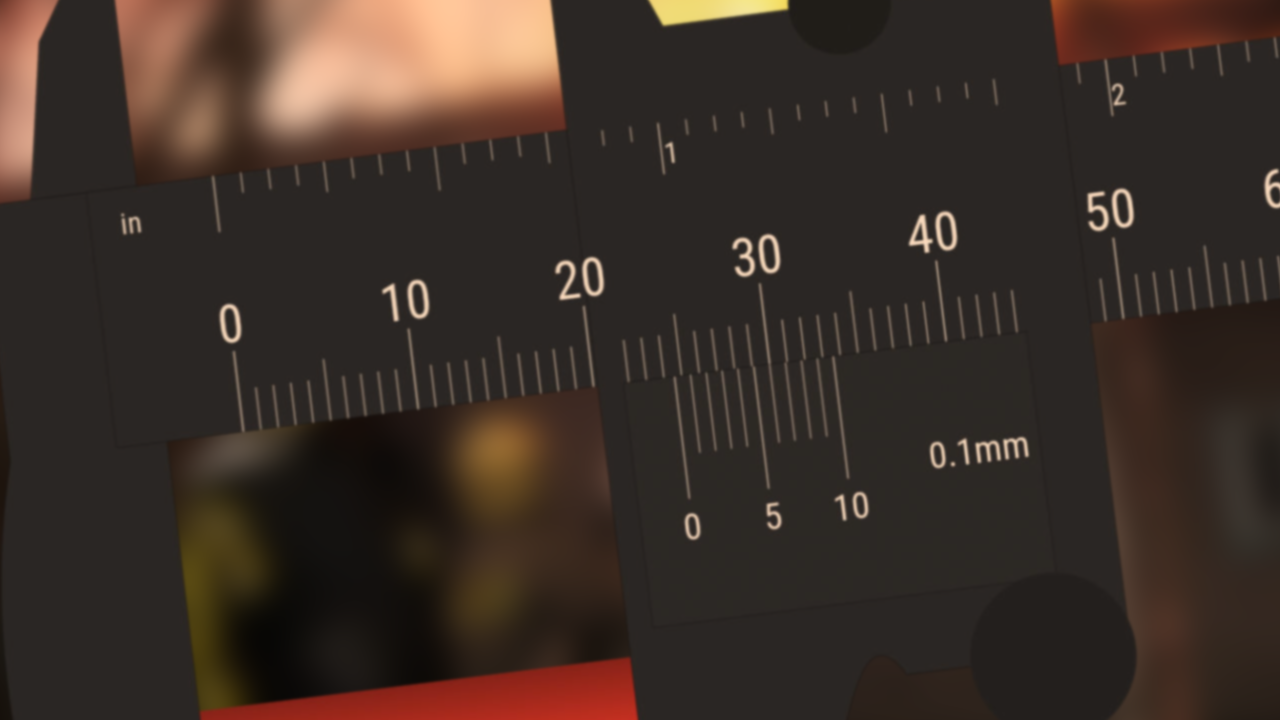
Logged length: 24.6
